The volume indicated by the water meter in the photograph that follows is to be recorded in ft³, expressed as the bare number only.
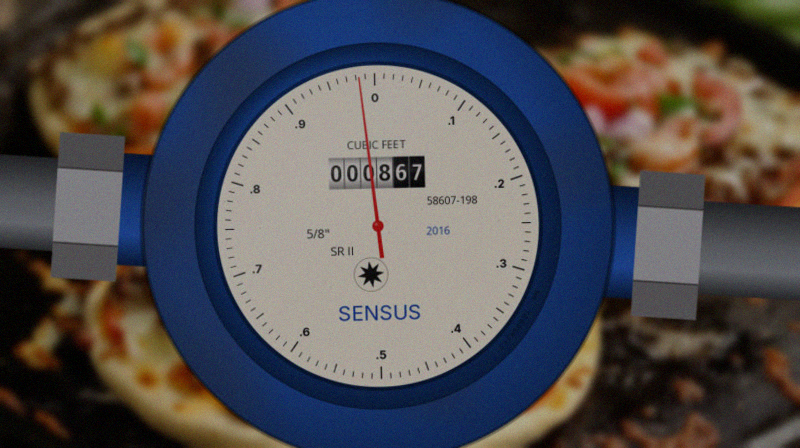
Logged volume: 866.98
